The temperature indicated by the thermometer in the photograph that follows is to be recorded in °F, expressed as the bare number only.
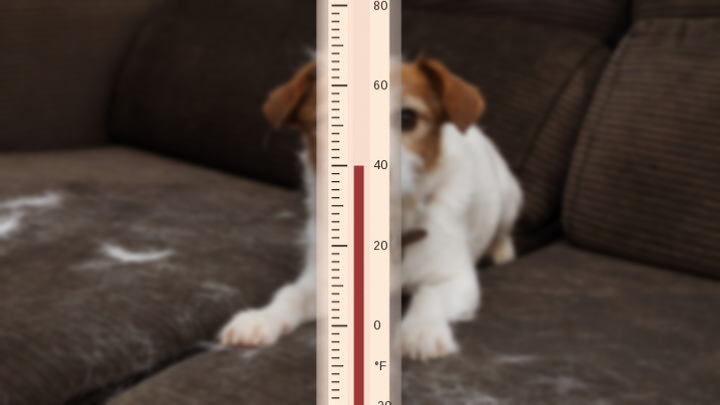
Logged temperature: 40
